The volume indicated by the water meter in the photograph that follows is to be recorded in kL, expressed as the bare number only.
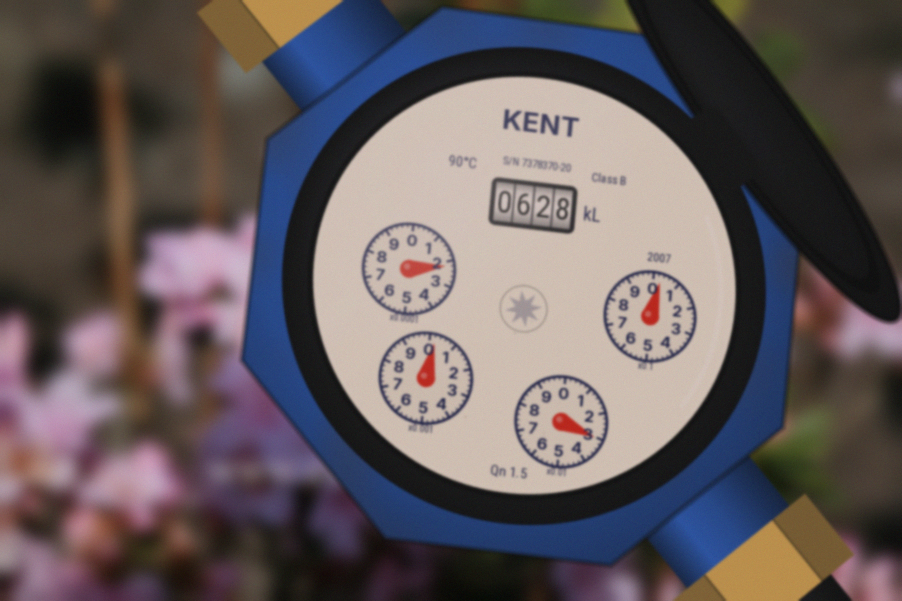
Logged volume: 628.0302
